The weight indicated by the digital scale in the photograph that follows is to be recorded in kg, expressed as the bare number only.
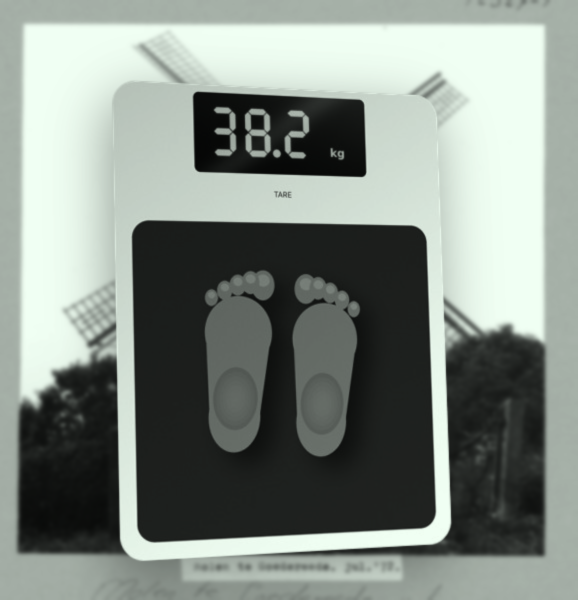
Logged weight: 38.2
